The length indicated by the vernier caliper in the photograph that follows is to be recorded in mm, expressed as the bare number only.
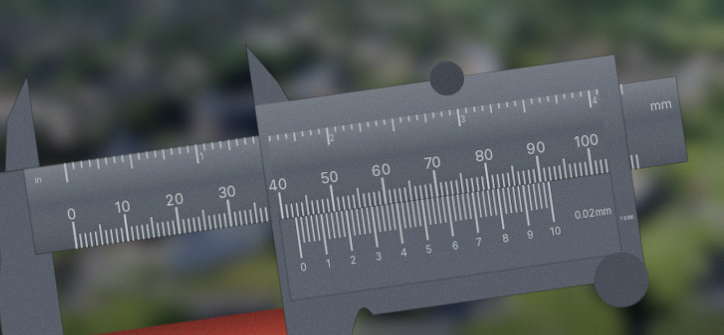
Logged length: 42.5
